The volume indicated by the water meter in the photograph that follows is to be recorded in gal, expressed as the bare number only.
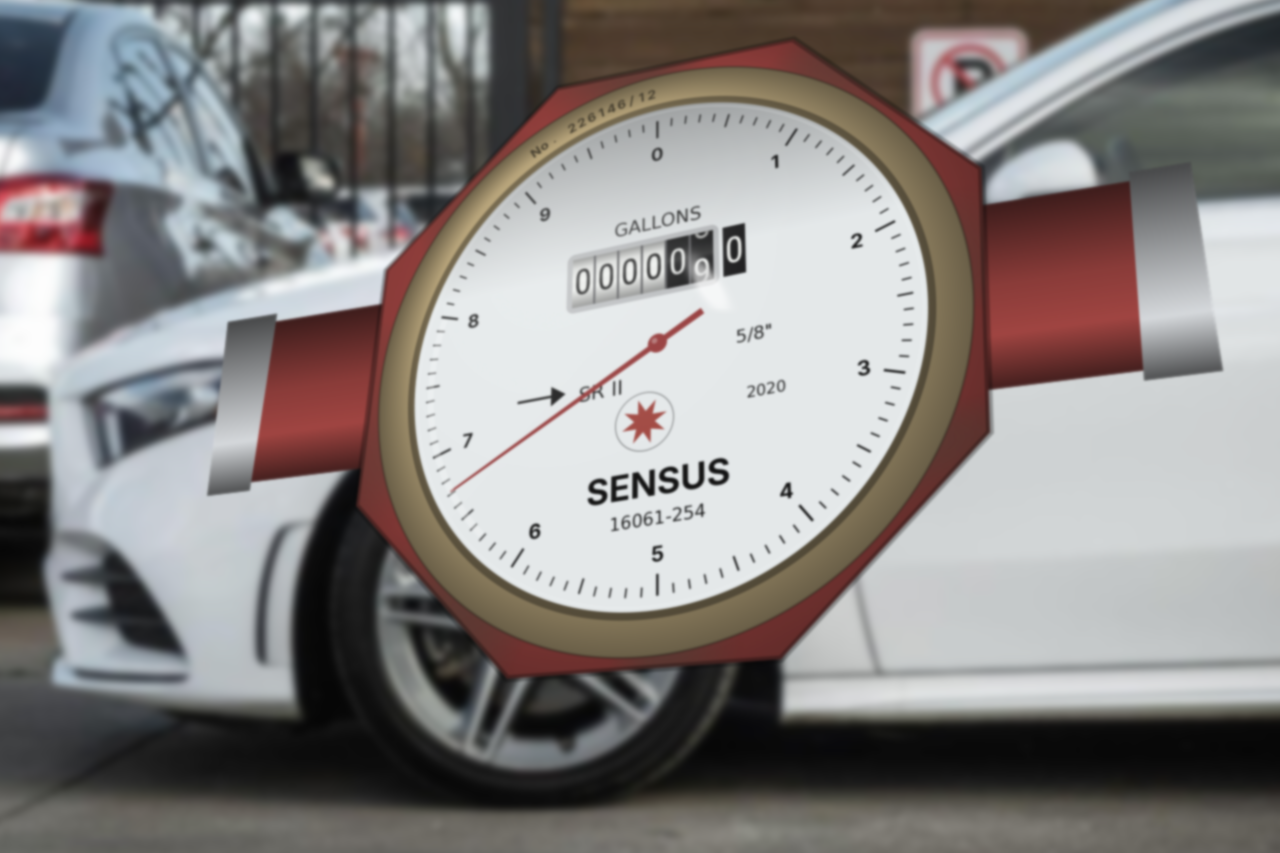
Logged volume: 86.7
